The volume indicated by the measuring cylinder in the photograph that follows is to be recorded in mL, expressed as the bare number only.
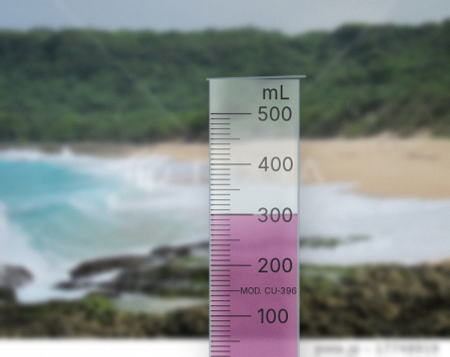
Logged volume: 300
